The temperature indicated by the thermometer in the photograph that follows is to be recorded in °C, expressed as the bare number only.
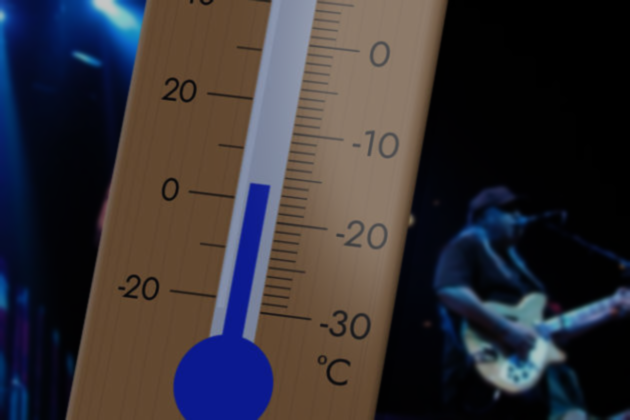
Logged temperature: -16
